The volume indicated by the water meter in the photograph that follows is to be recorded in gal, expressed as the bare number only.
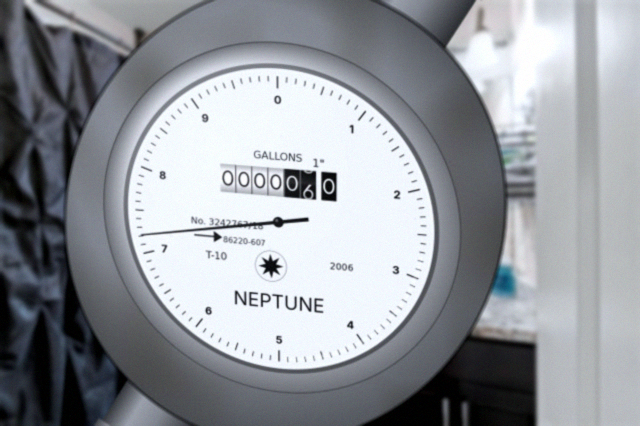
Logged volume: 57.2
